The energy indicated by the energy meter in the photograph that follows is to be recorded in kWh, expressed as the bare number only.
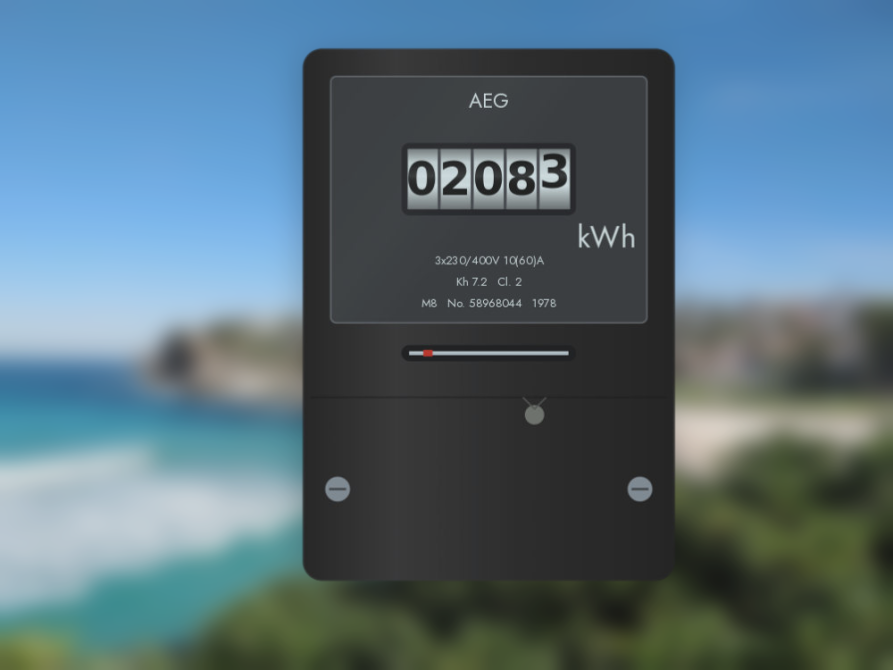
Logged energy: 2083
